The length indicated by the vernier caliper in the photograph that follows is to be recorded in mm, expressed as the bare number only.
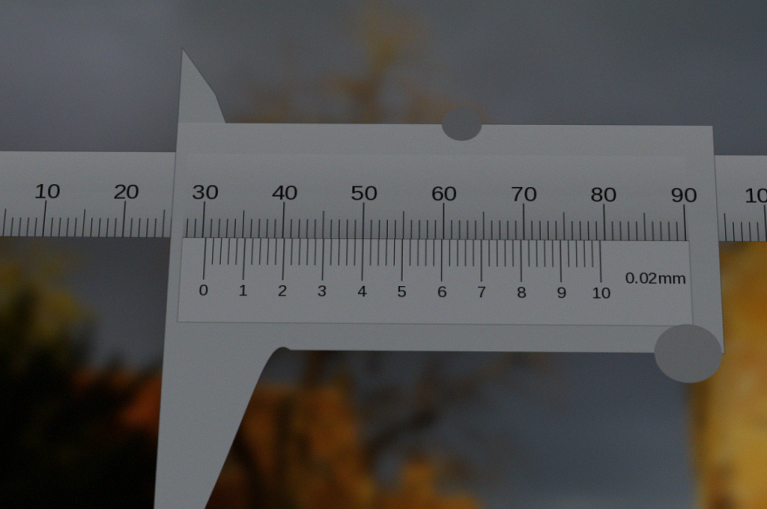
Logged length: 30.4
